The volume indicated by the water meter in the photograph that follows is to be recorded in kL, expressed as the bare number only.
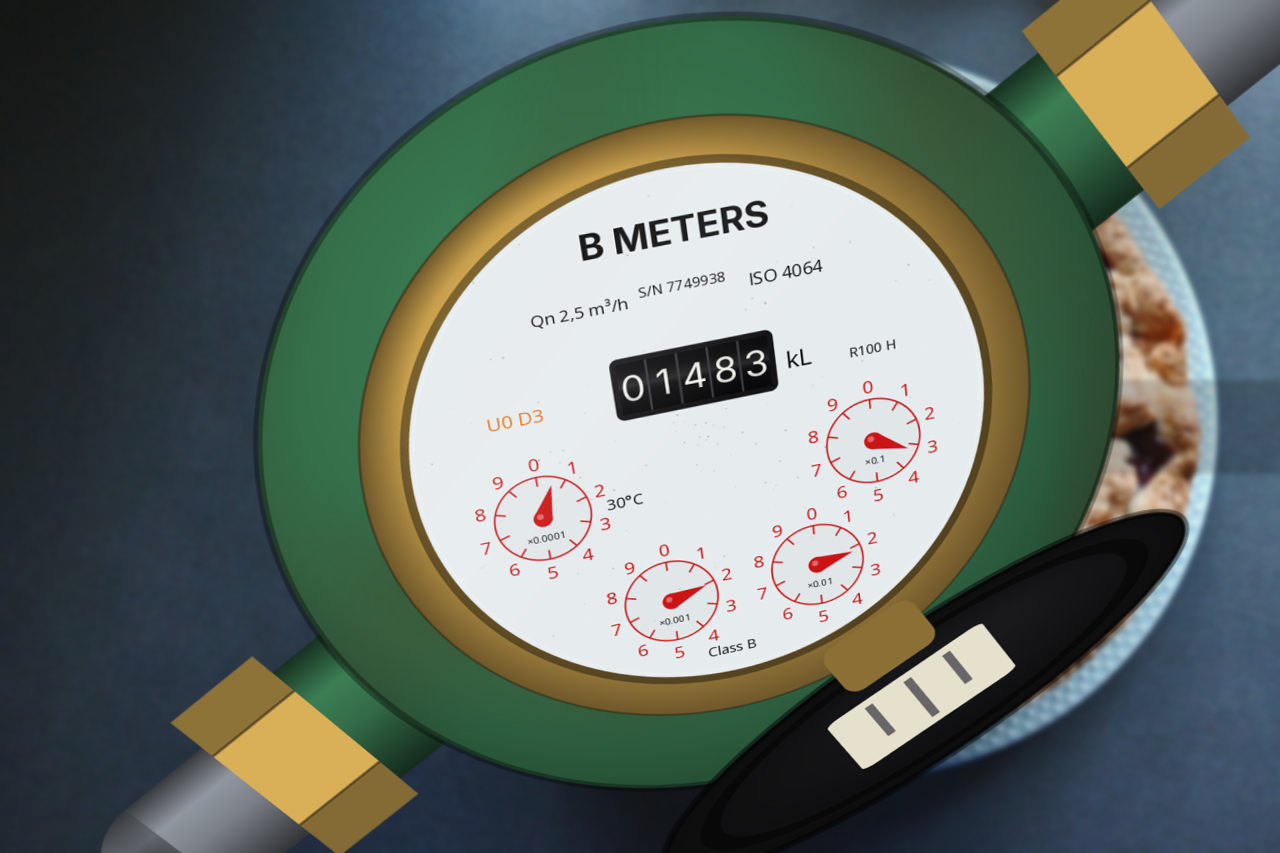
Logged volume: 1483.3220
